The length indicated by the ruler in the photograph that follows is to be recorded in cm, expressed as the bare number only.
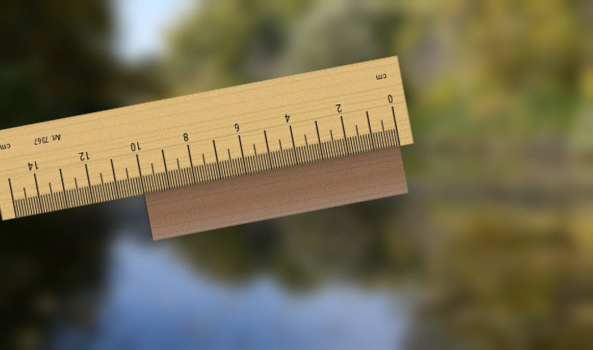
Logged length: 10
